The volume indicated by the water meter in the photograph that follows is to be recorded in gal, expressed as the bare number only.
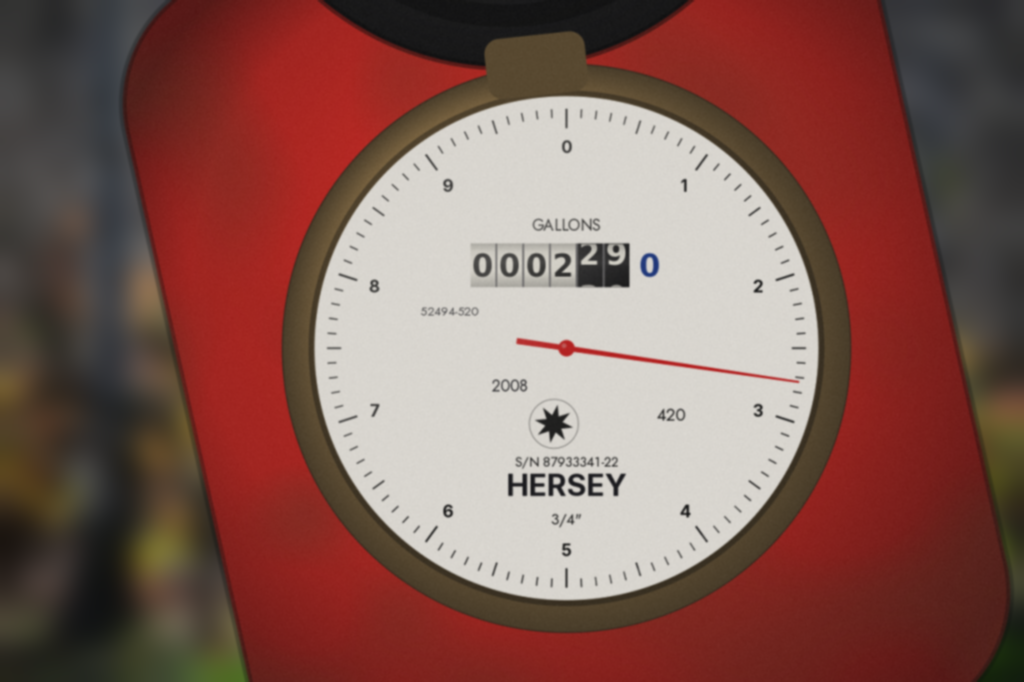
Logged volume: 2292.7
